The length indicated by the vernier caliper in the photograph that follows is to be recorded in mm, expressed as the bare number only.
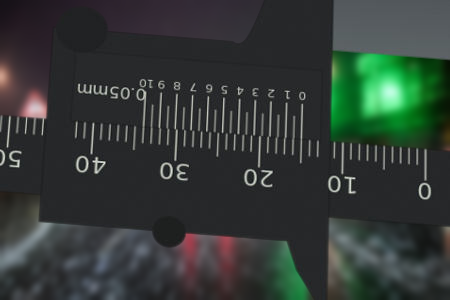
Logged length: 15.0
